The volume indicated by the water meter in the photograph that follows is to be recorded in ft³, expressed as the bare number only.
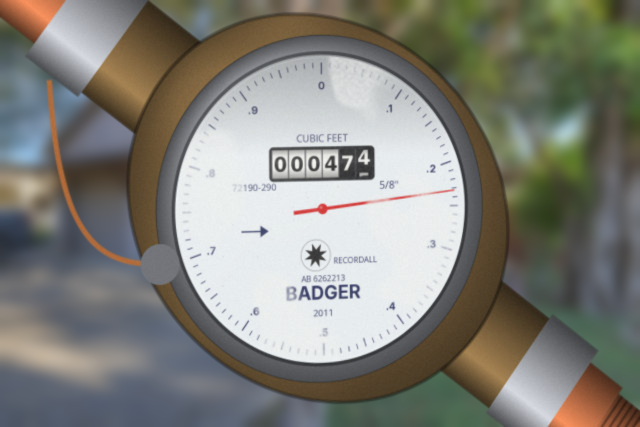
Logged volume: 474.23
